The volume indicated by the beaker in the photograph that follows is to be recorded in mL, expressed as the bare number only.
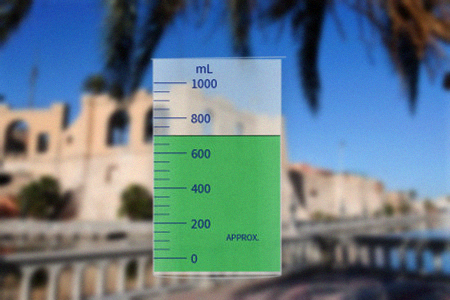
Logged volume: 700
